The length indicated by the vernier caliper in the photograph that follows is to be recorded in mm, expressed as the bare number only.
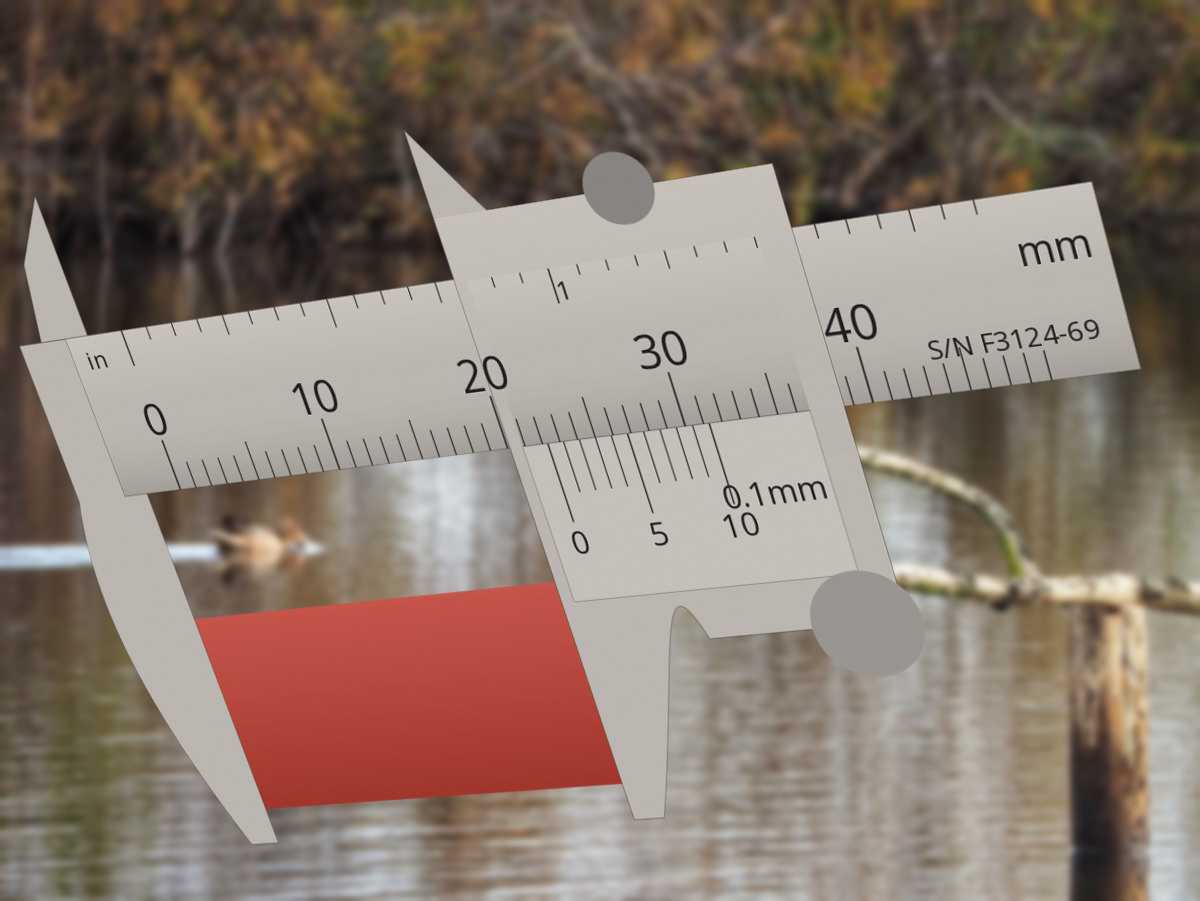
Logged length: 22.3
